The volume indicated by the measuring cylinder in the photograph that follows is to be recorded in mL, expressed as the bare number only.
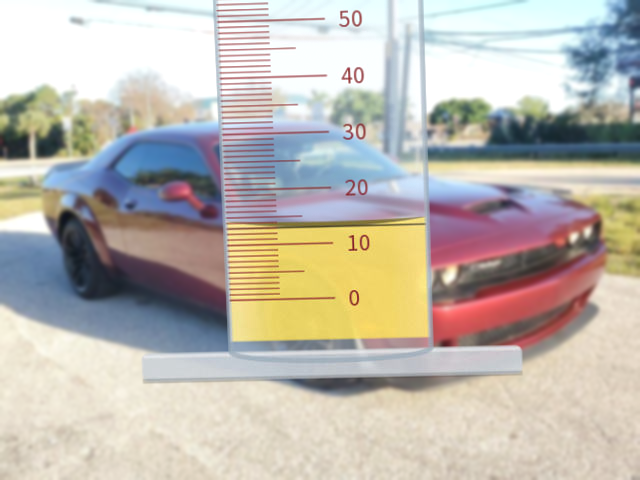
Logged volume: 13
